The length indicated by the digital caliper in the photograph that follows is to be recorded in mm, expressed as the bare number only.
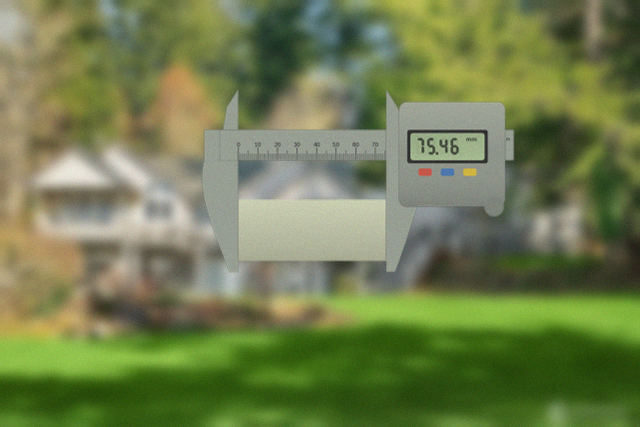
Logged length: 75.46
